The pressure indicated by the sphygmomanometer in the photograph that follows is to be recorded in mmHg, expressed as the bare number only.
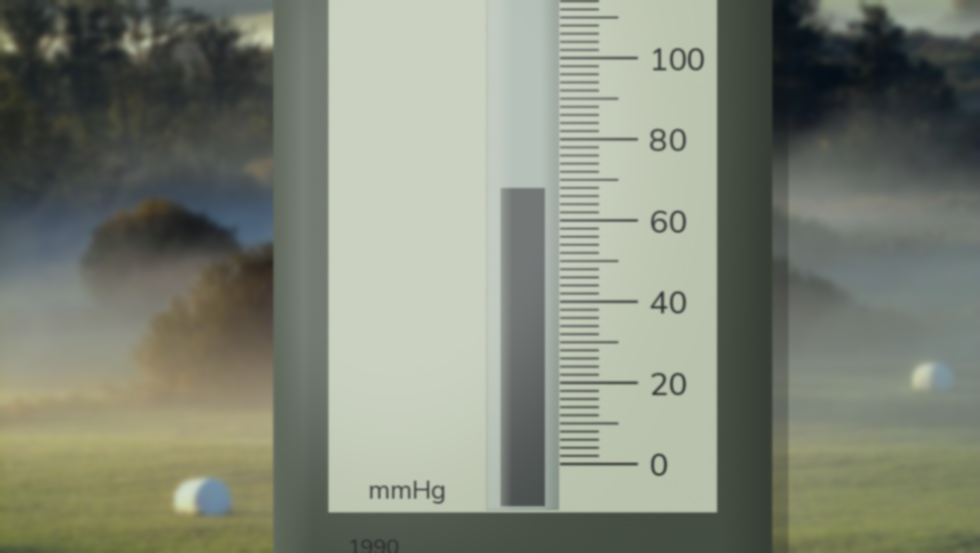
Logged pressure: 68
